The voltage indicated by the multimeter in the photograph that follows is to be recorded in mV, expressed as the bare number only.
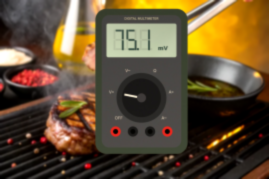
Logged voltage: 75.1
